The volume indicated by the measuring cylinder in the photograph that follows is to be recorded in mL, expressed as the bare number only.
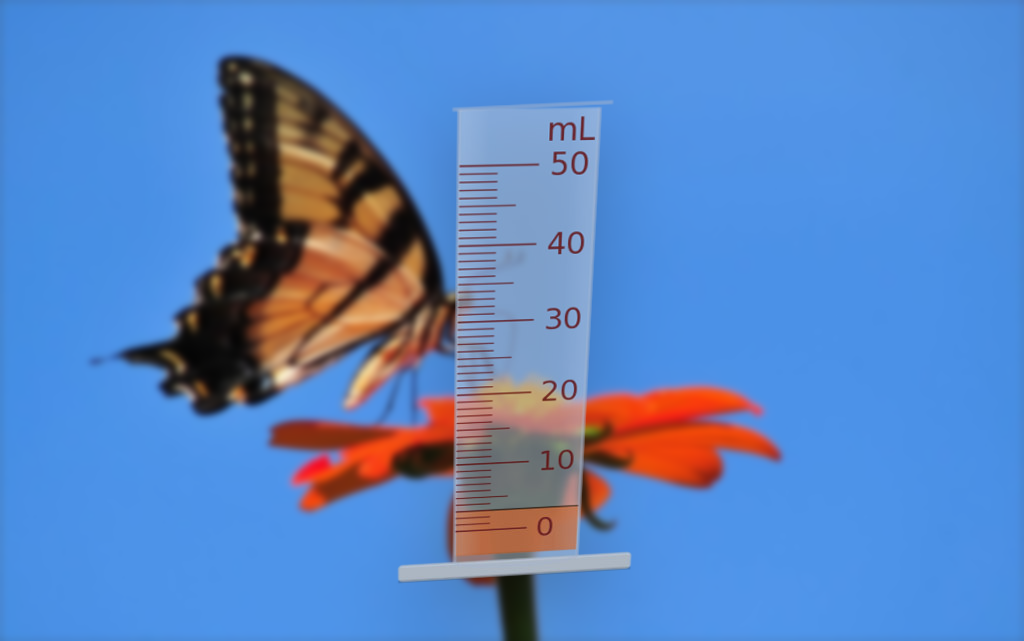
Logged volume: 3
